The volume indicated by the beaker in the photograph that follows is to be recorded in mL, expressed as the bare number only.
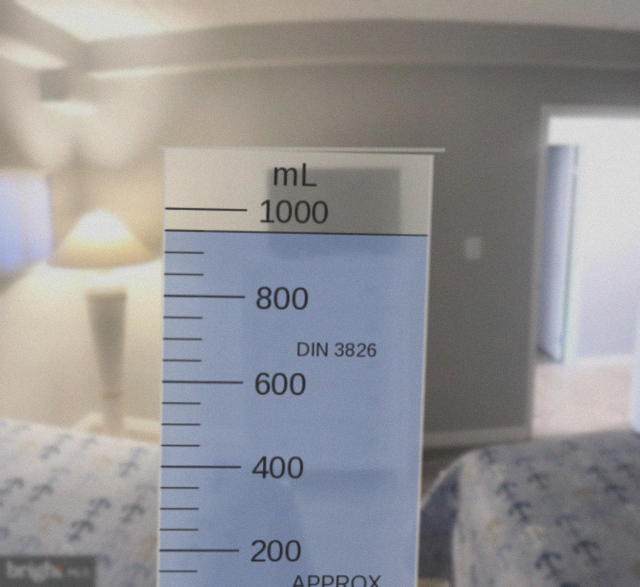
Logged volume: 950
